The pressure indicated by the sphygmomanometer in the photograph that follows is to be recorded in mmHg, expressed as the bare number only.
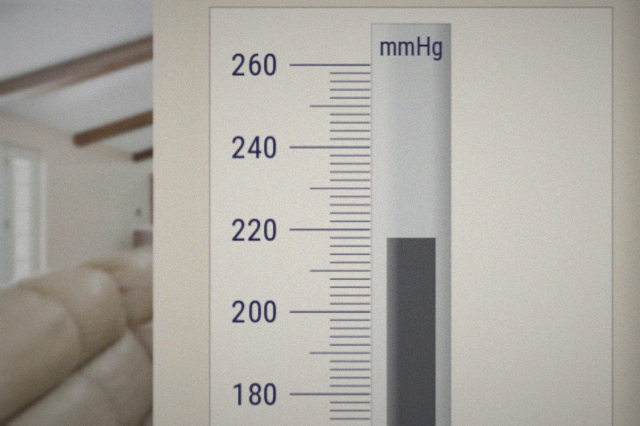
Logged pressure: 218
